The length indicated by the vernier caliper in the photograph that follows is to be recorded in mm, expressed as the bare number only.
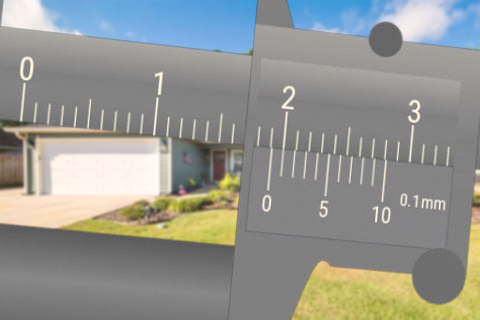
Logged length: 19.1
